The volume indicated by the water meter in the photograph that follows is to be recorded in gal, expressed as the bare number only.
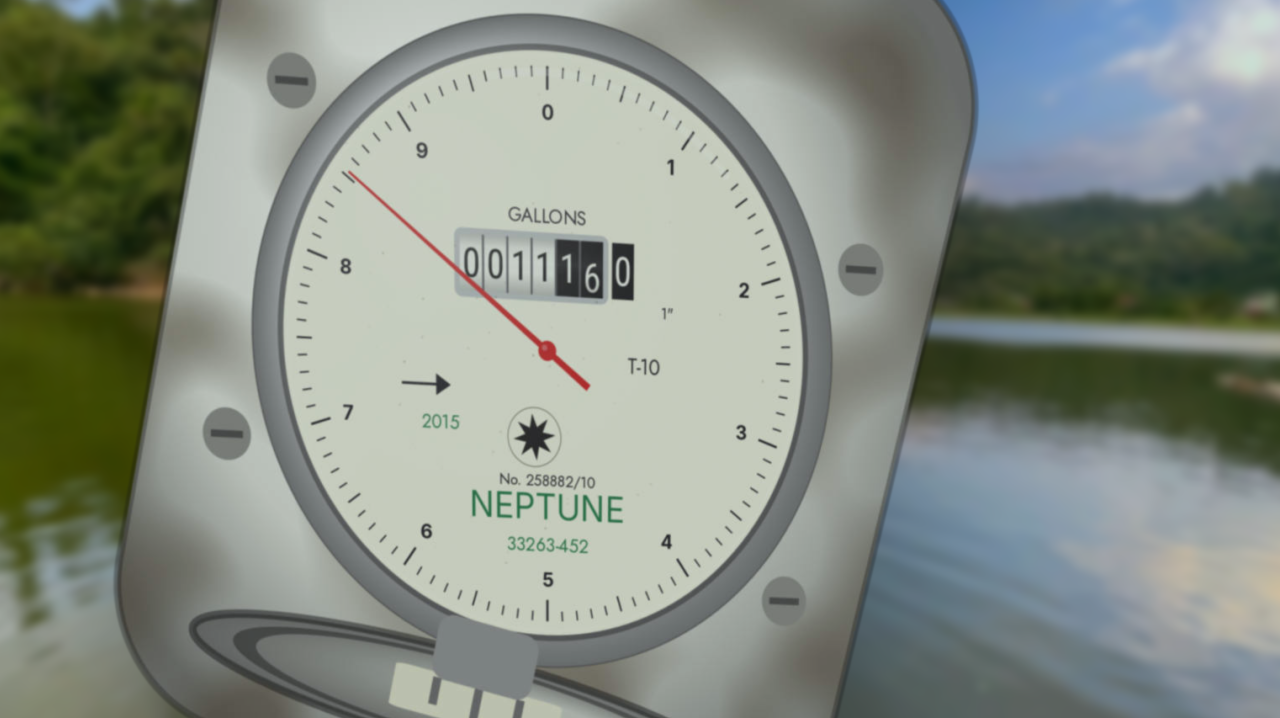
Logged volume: 11158.5
